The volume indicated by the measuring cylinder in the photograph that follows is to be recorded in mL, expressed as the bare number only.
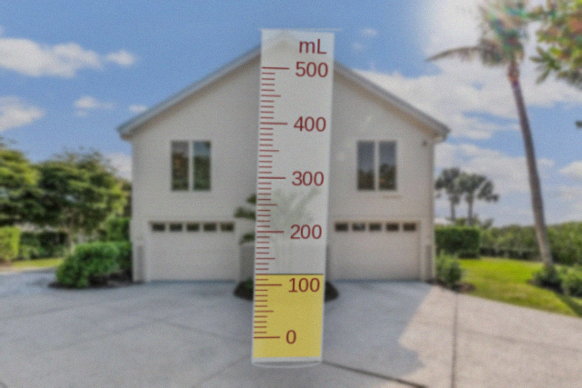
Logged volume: 120
